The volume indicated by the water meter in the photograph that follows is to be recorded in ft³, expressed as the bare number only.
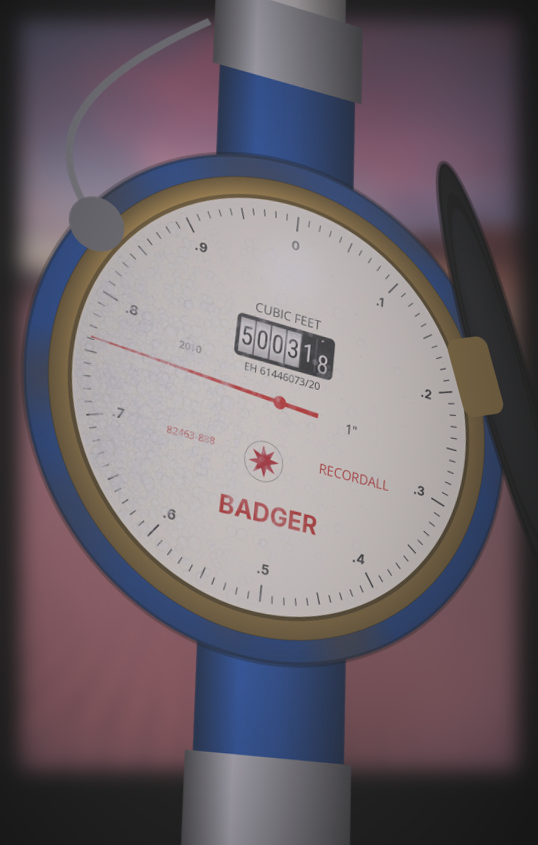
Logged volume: 500317.76
